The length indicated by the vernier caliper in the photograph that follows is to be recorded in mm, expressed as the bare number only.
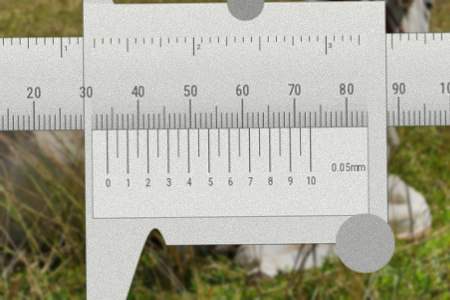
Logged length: 34.0
